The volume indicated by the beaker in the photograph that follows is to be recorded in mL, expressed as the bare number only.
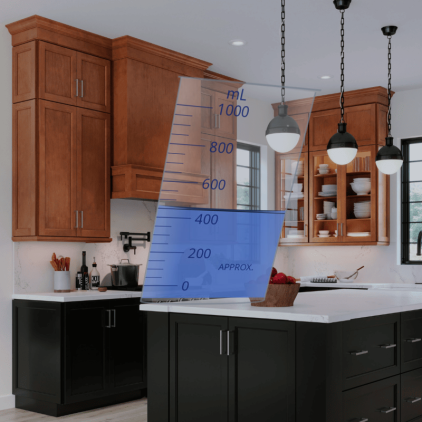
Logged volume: 450
